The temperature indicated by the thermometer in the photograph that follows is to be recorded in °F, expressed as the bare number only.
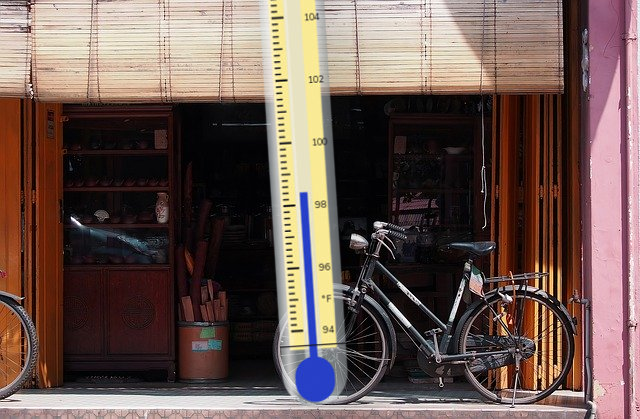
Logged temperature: 98.4
